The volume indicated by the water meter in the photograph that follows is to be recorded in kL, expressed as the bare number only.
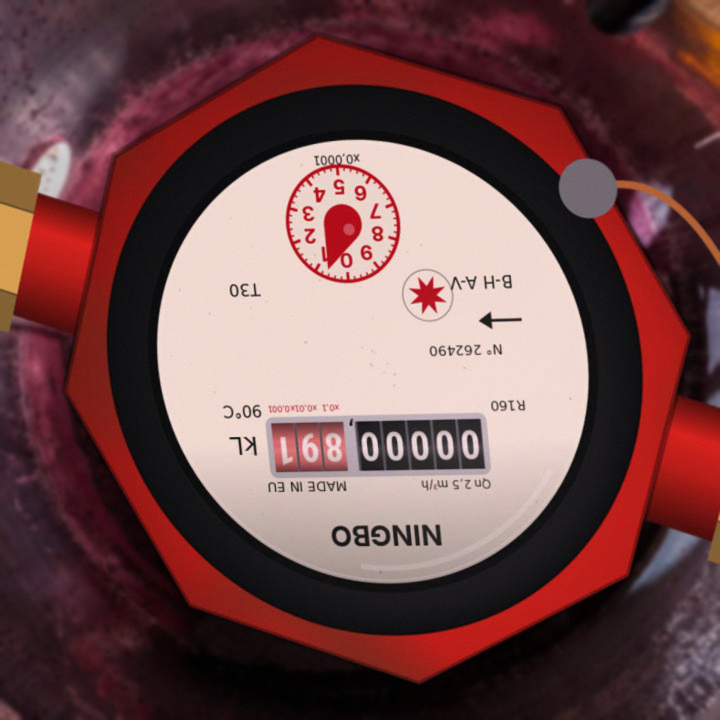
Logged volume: 0.8910
